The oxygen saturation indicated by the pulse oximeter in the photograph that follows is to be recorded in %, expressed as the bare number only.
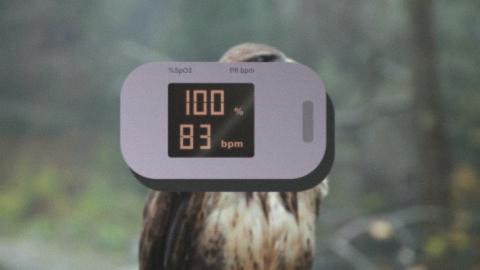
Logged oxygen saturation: 100
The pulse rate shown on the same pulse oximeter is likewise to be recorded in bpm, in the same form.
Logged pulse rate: 83
